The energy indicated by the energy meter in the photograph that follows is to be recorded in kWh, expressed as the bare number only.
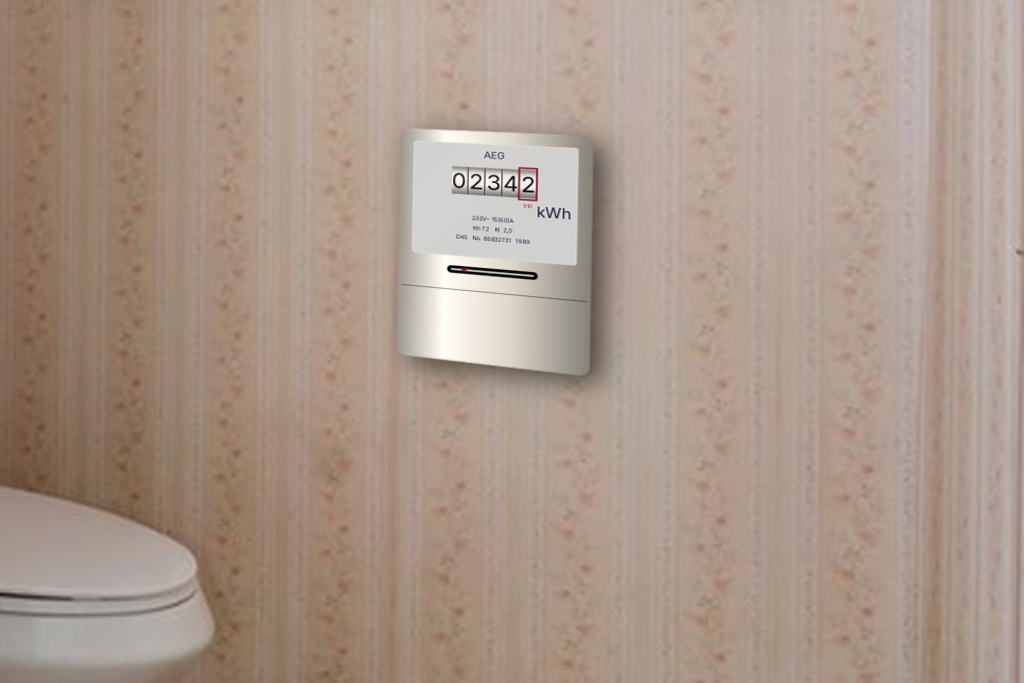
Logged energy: 234.2
